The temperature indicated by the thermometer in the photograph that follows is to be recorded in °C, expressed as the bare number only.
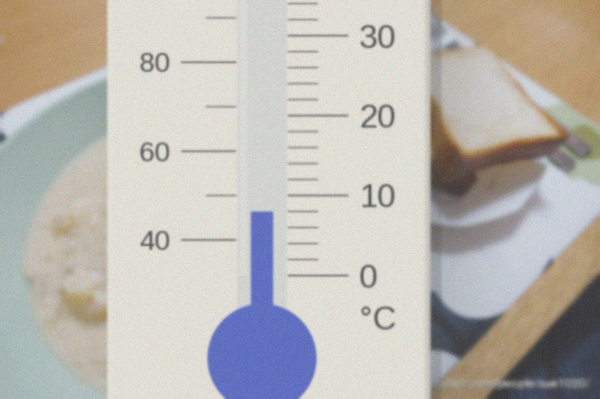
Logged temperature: 8
